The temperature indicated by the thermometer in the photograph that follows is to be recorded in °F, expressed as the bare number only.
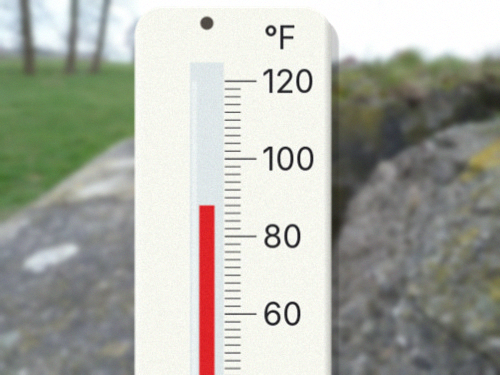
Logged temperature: 88
